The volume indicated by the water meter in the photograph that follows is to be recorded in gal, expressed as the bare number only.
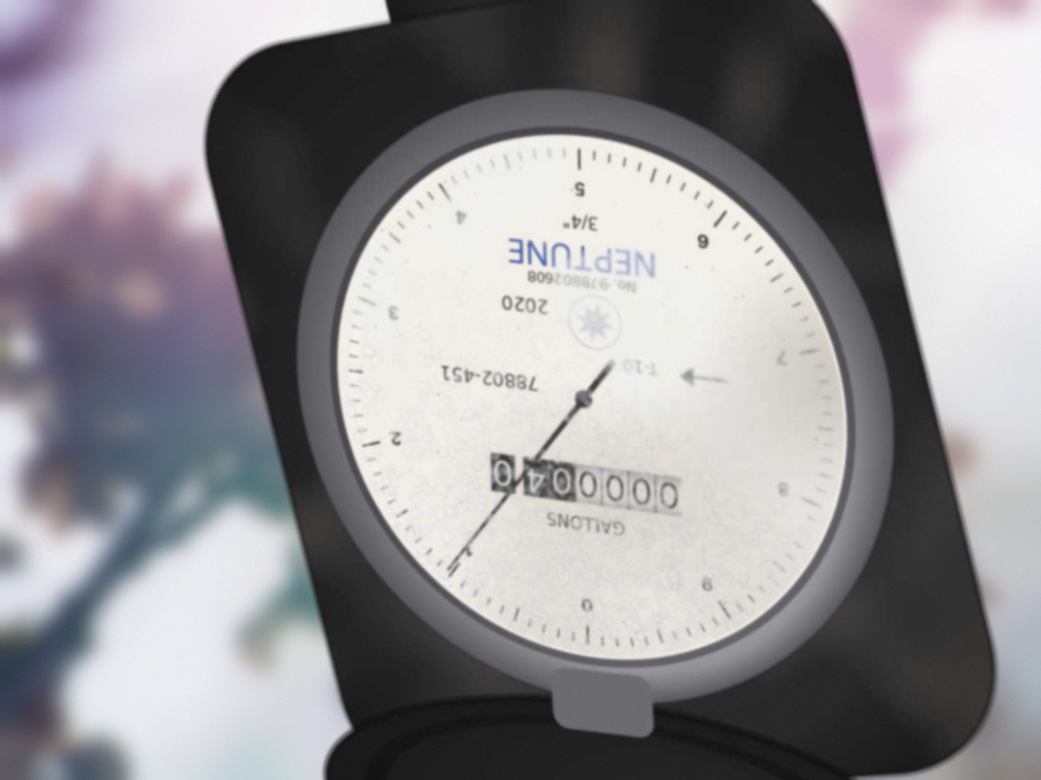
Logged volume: 41.0
